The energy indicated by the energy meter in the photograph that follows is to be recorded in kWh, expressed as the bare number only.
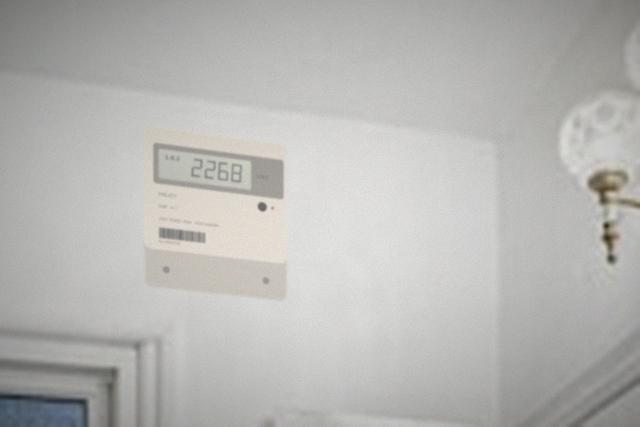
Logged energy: 2268
